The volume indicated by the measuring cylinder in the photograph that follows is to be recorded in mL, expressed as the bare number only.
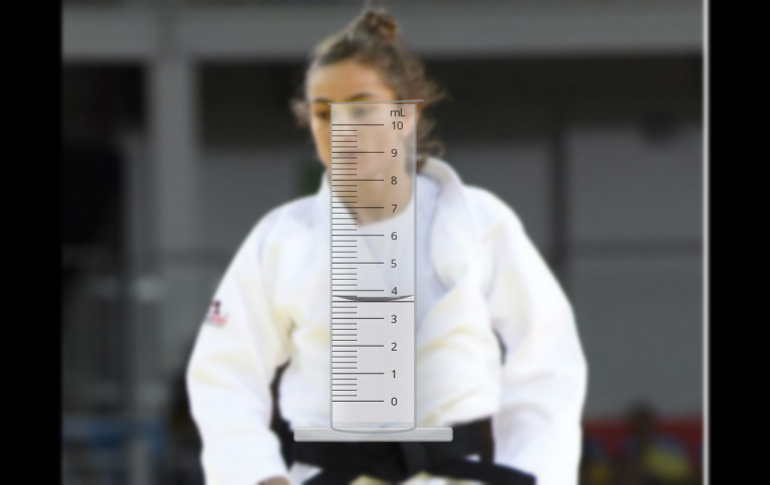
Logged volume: 3.6
